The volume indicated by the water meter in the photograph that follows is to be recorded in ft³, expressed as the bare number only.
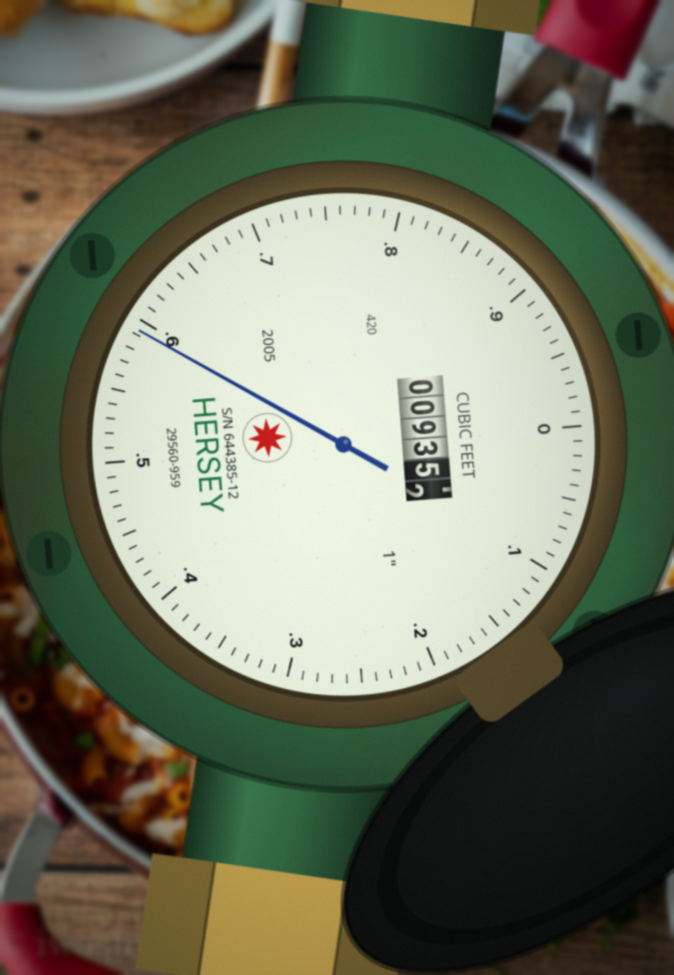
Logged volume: 9351.59
